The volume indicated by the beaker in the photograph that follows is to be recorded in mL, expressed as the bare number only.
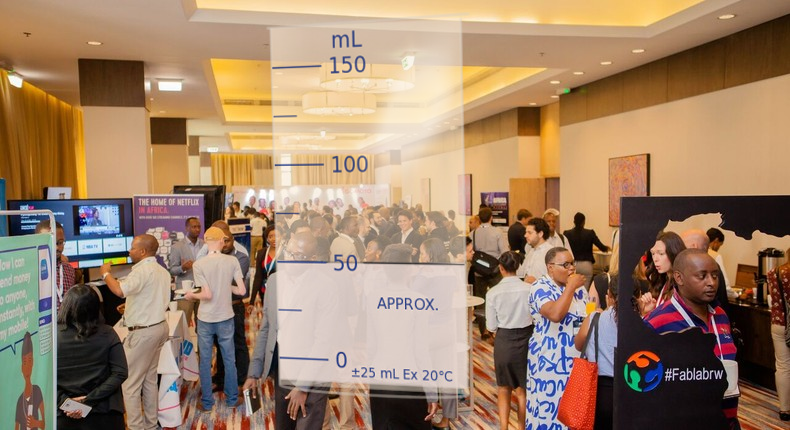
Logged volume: 50
